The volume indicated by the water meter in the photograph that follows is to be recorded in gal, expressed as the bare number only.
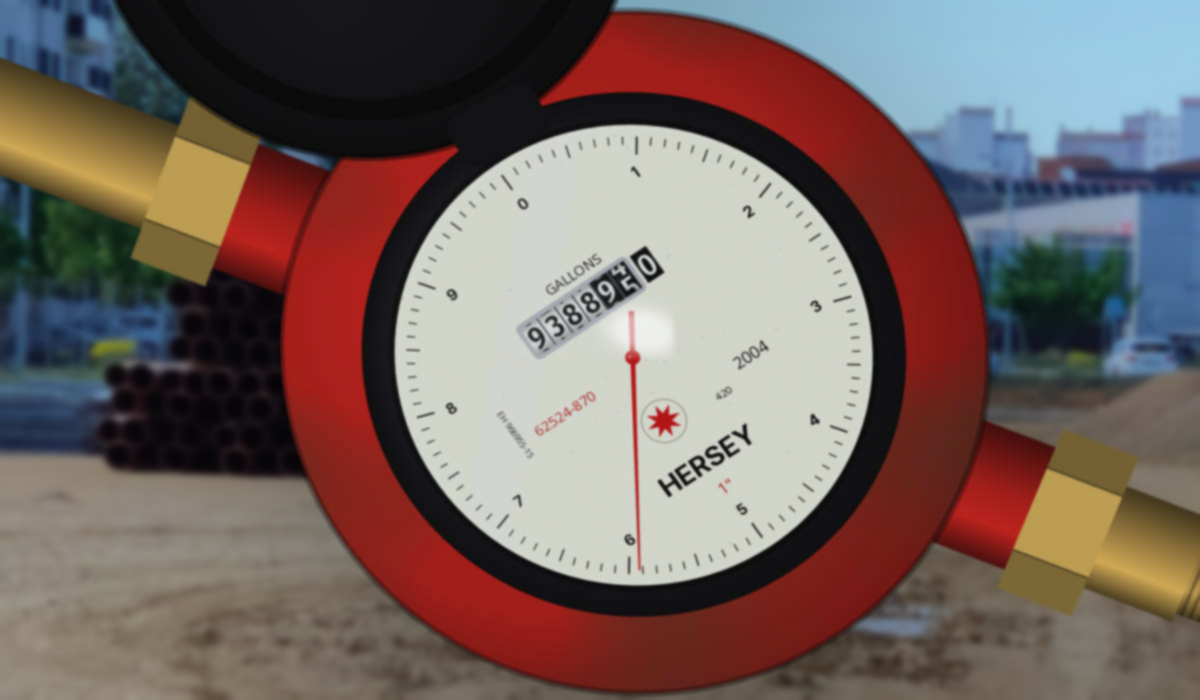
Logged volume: 9388945.9
